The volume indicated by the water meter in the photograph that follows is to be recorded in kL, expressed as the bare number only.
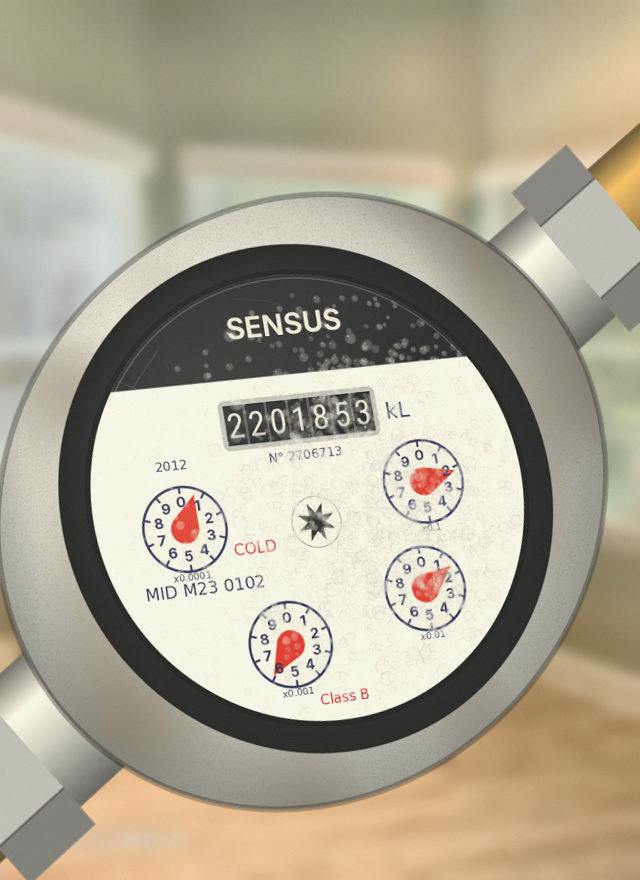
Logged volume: 2201853.2160
